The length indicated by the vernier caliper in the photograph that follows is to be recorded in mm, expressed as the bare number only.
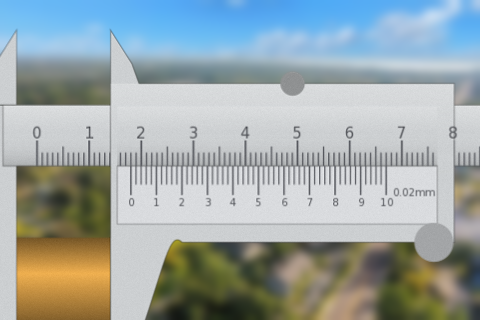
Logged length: 18.0
